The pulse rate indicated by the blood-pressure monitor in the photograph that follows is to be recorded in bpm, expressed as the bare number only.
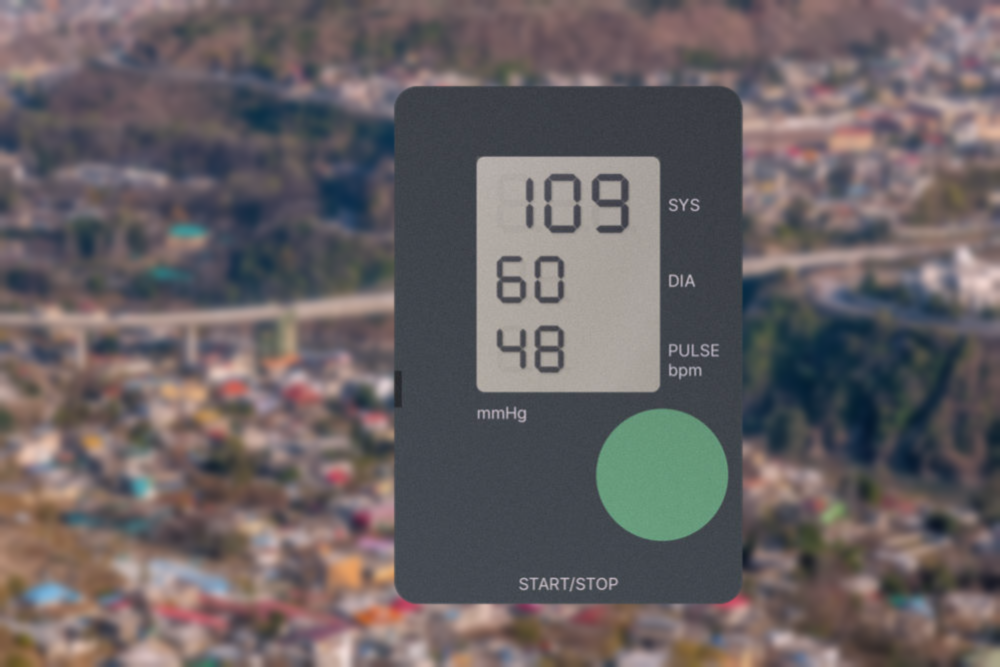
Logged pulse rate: 48
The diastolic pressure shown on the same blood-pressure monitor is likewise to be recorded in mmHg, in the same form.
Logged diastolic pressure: 60
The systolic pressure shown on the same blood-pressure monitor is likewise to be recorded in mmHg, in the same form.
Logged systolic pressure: 109
